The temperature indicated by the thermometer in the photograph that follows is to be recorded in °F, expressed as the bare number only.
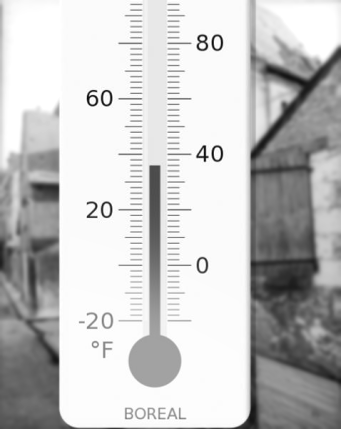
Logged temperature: 36
